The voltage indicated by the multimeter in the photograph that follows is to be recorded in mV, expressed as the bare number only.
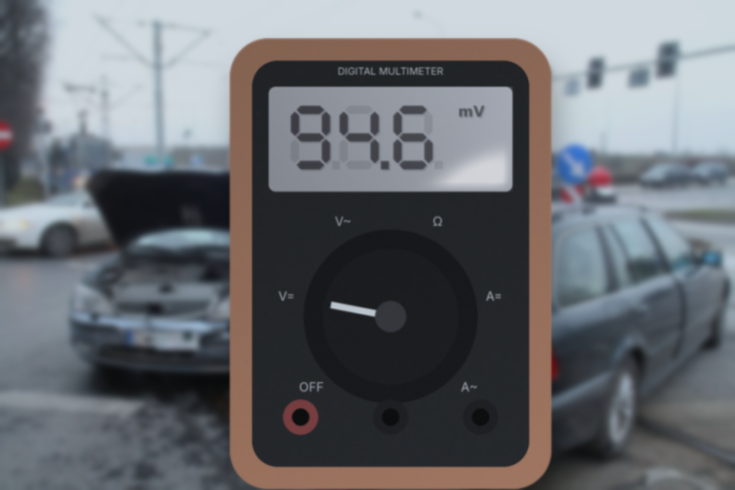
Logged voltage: 94.6
